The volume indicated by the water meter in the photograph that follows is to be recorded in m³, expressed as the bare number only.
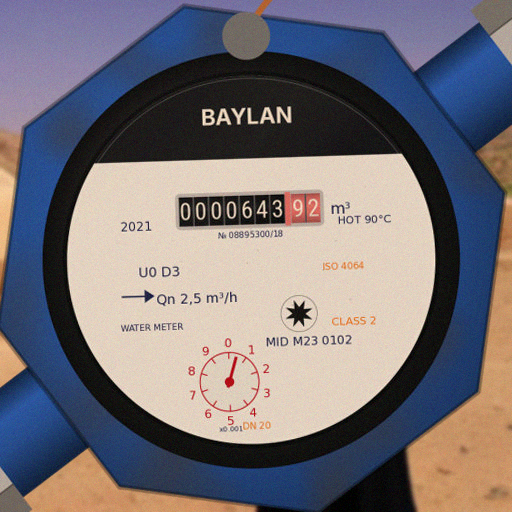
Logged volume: 643.920
